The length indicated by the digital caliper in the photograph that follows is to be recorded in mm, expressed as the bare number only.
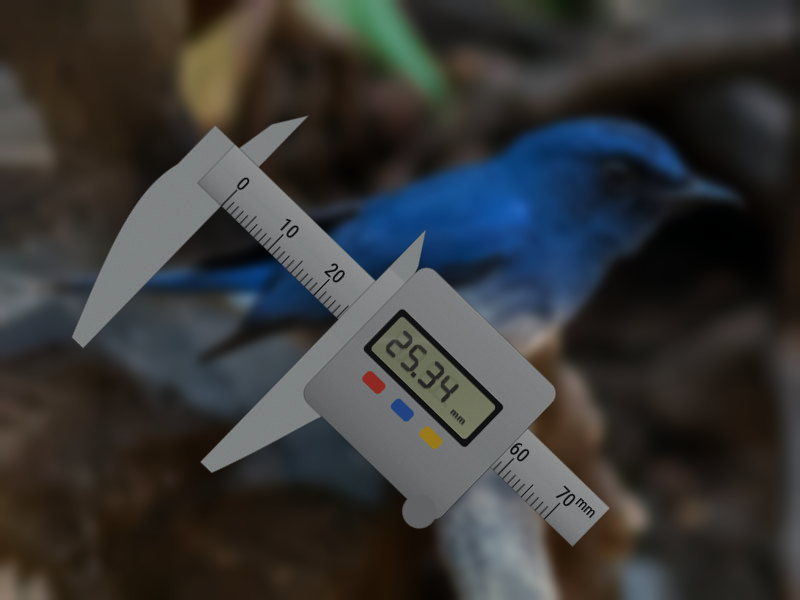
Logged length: 25.34
